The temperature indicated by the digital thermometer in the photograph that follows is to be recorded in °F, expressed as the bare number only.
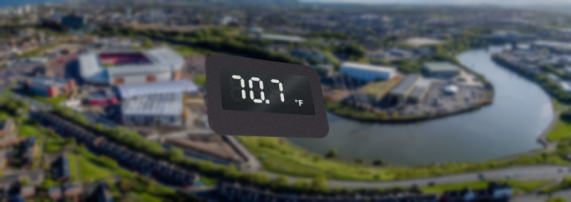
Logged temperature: 70.7
